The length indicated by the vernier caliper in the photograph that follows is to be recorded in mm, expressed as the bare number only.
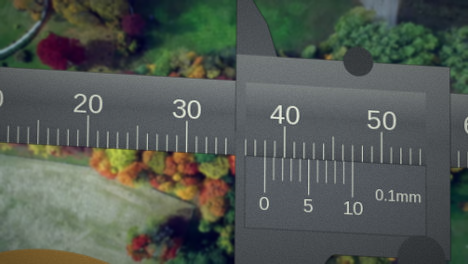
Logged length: 38.0
